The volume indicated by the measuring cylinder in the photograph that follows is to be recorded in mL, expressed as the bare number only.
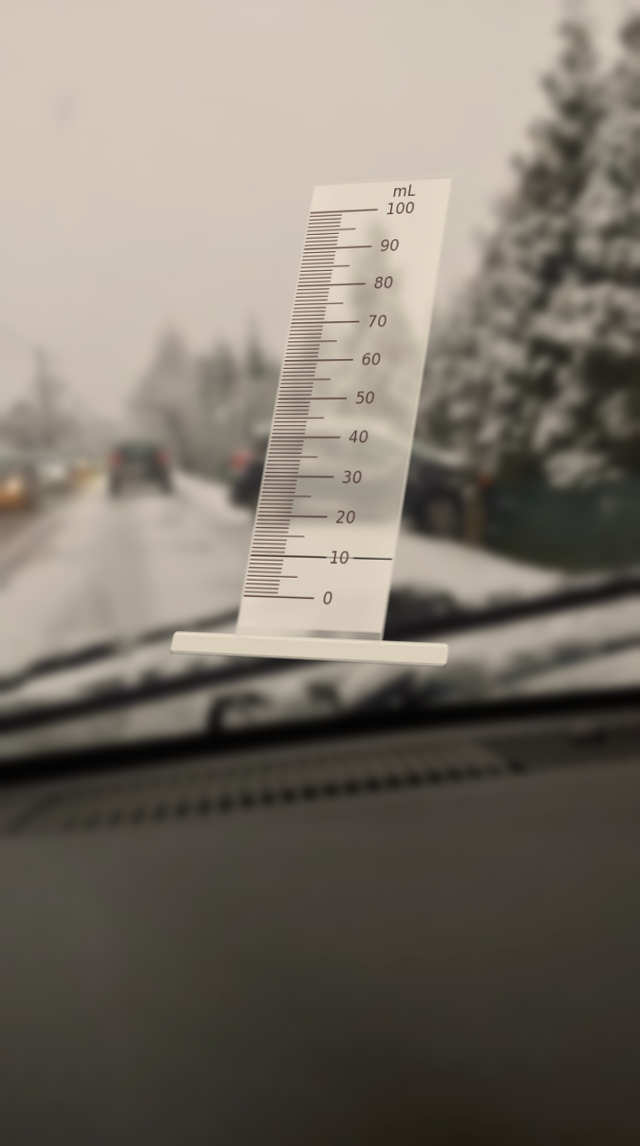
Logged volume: 10
